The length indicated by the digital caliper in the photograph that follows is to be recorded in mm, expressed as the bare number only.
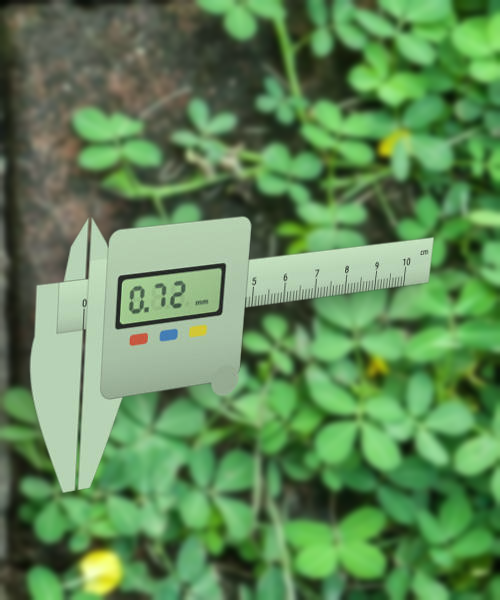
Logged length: 0.72
